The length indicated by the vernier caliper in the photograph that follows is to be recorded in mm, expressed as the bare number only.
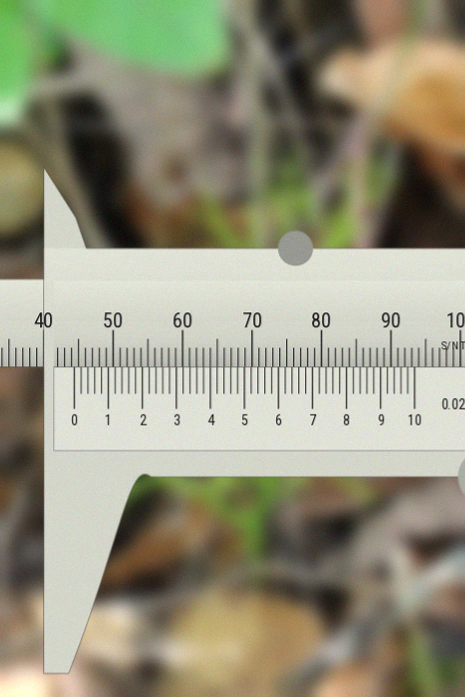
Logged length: 44.4
